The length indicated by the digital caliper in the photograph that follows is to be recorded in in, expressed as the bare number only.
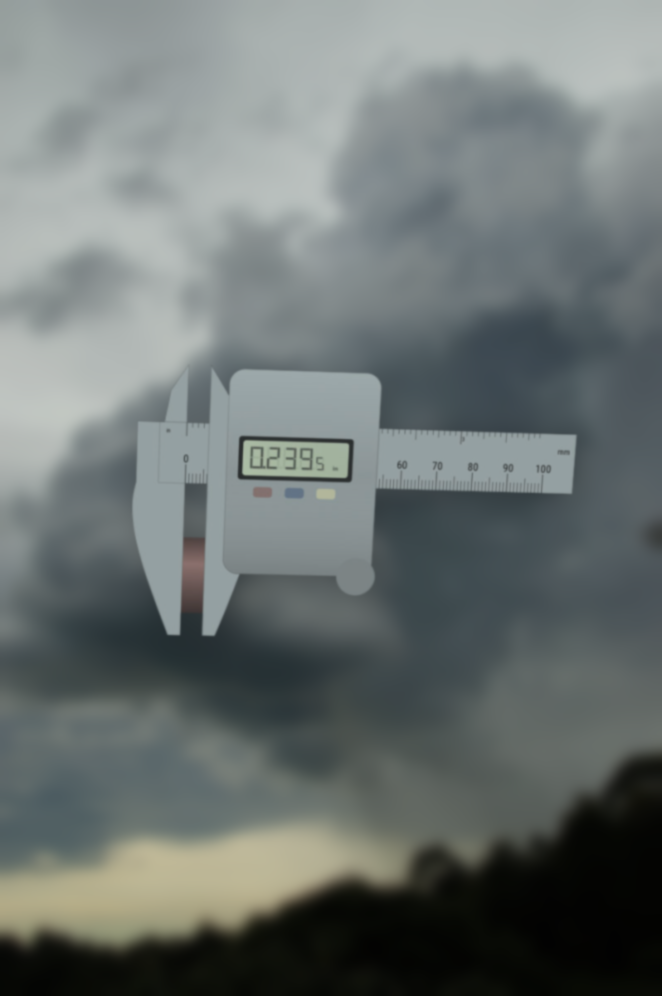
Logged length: 0.2395
